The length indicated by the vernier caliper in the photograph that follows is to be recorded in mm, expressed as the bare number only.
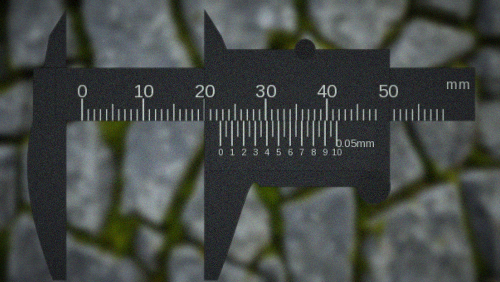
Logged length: 22.6
